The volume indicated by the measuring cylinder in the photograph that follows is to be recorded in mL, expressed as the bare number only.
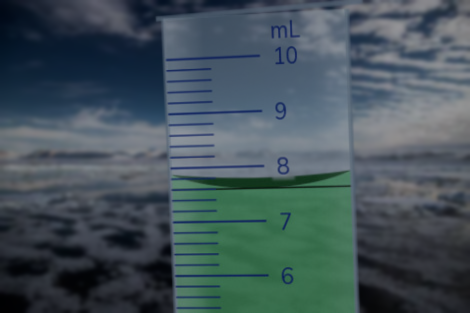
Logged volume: 7.6
